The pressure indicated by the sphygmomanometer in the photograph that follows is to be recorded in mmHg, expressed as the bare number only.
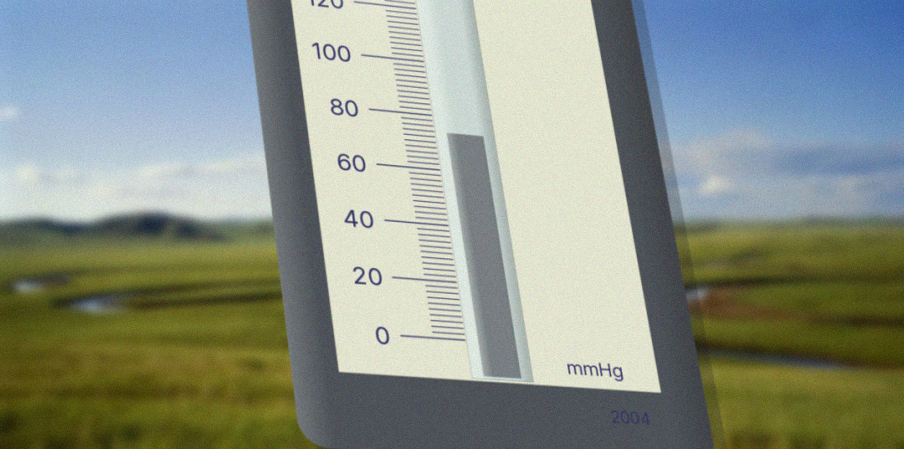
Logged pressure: 74
